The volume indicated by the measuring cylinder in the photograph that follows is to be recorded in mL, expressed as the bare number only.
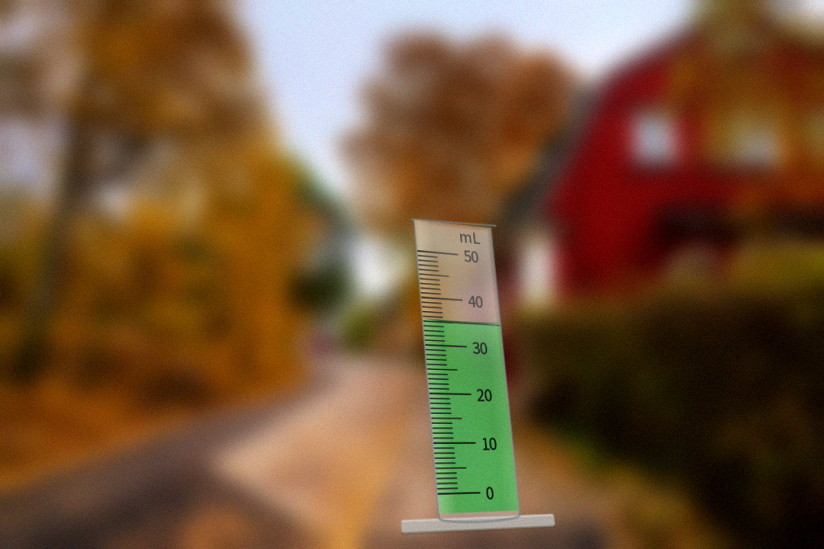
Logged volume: 35
